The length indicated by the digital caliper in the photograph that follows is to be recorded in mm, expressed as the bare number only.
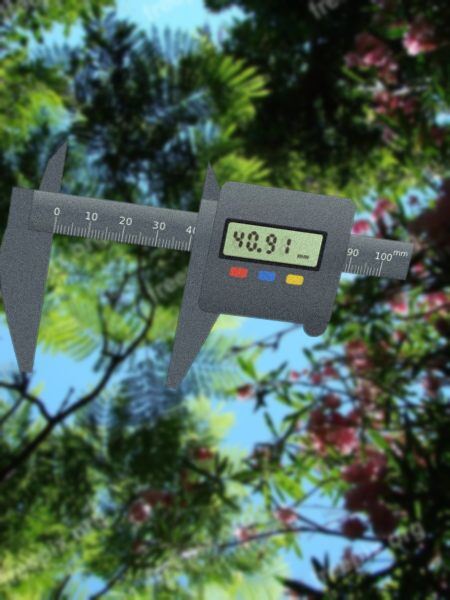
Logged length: 40.91
